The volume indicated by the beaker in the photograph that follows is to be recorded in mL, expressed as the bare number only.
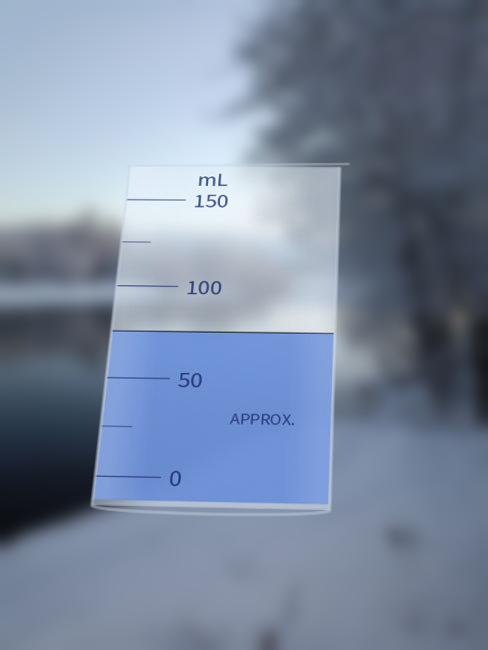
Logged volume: 75
